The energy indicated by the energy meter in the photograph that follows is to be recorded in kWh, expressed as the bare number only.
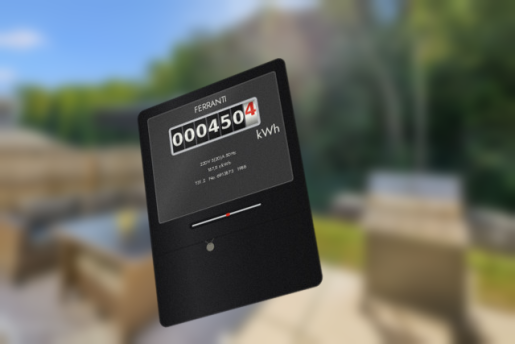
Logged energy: 450.4
